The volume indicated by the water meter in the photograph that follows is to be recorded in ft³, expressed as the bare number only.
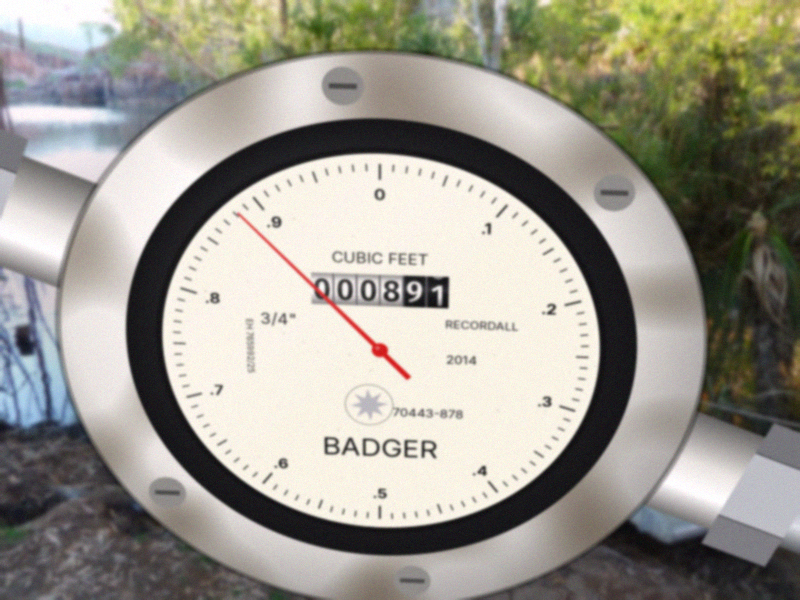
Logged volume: 890.88
